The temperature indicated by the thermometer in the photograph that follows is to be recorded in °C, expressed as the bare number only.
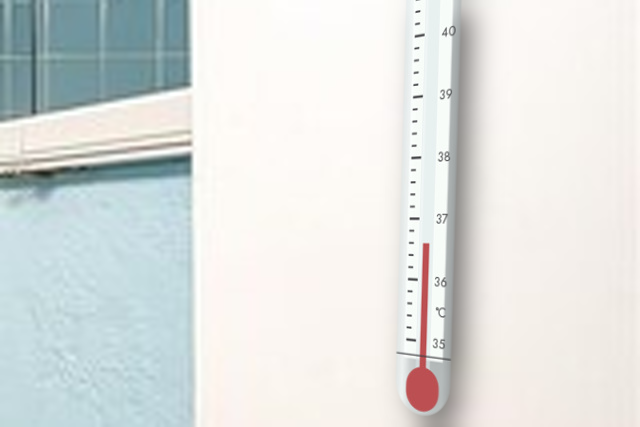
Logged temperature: 36.6
